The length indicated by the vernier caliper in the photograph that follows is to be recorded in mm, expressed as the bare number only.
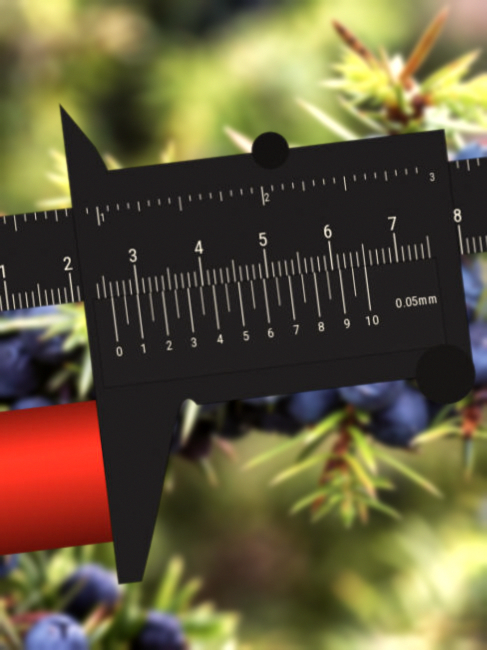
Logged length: 26.0
